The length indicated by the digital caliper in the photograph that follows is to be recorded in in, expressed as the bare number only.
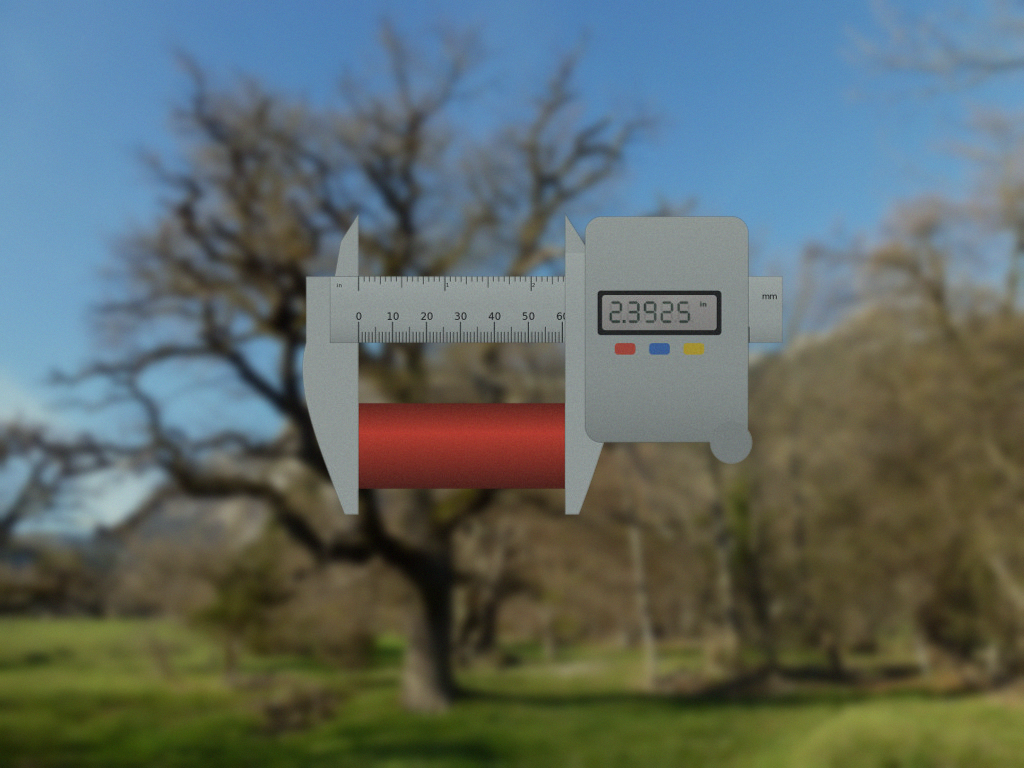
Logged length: 2.3925
